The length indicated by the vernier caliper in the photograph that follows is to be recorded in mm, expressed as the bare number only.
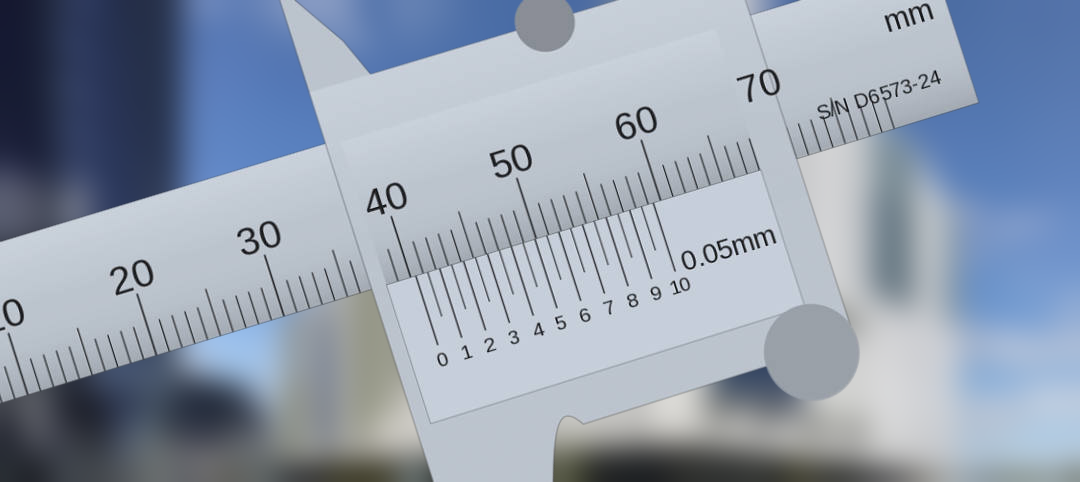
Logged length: 40.4
